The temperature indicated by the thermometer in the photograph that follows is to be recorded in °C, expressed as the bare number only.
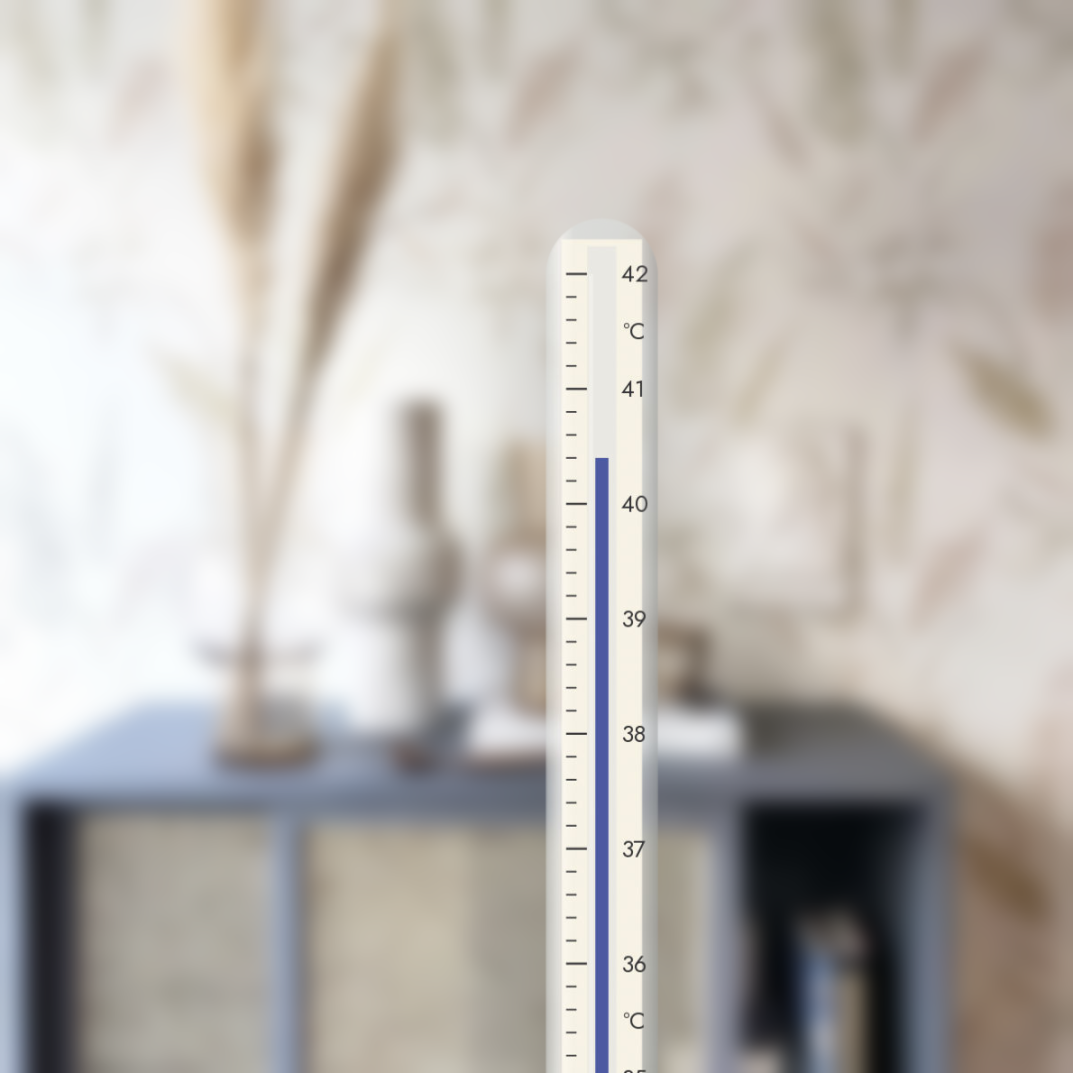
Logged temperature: 40.4
